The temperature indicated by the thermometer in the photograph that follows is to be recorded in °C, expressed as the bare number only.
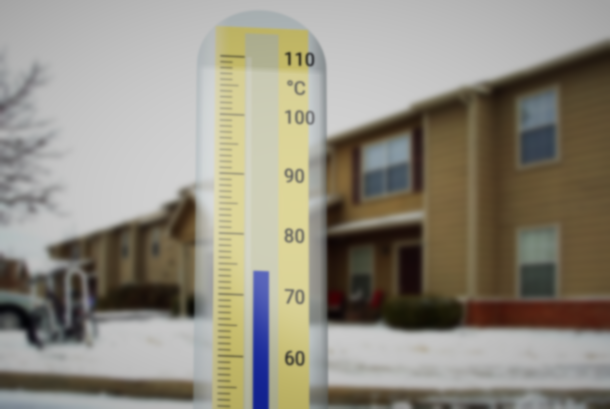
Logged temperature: 74
